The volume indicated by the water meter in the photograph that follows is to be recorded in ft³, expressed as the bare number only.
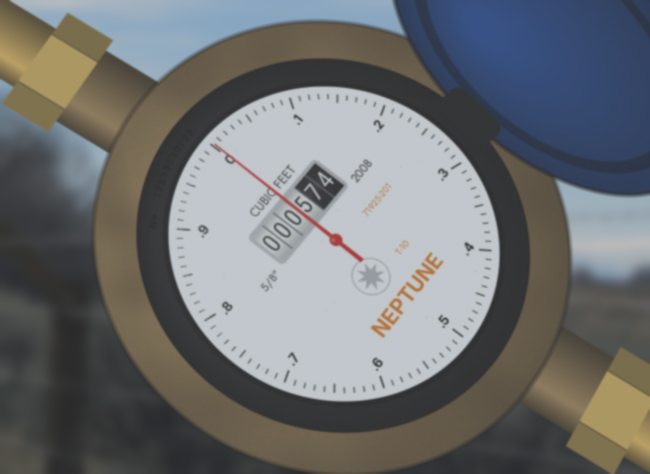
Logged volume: 574.00
